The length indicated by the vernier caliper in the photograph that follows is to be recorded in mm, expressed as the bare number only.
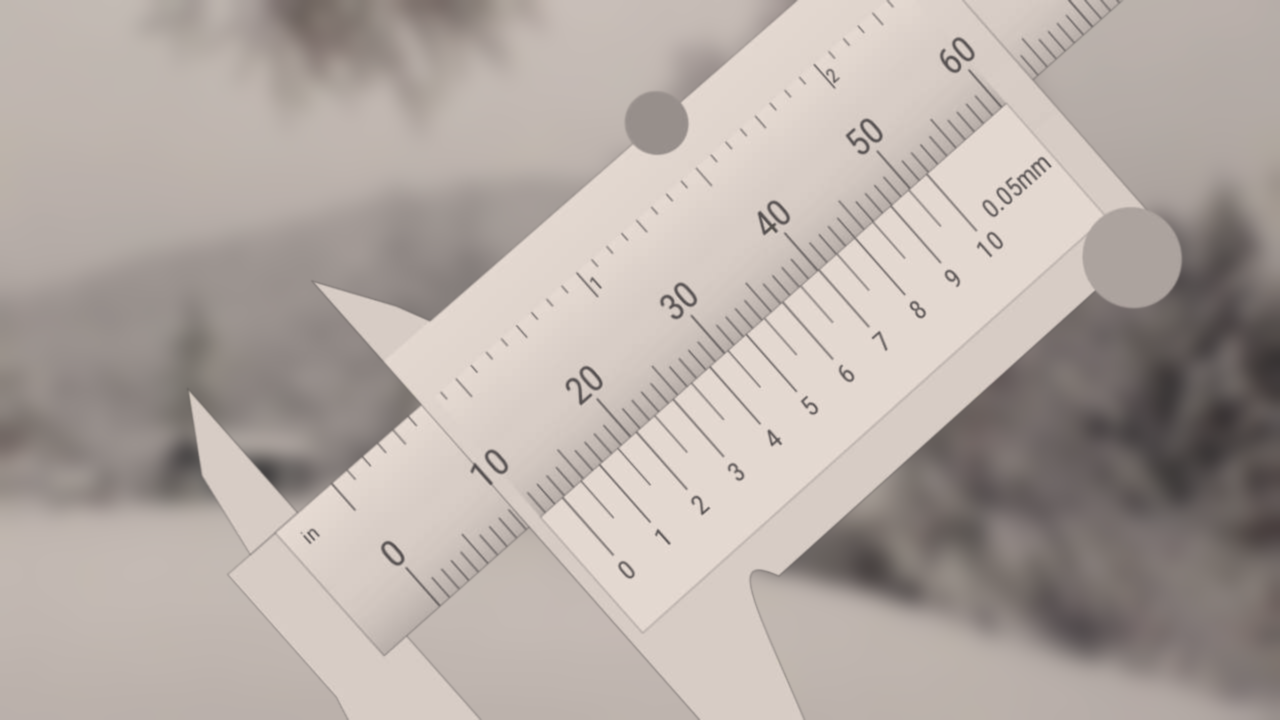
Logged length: 12.8
